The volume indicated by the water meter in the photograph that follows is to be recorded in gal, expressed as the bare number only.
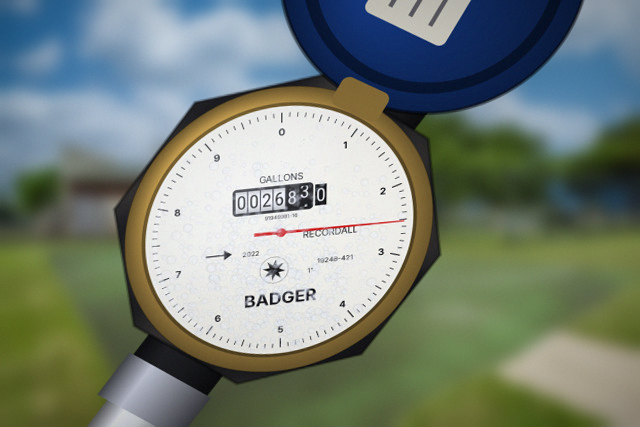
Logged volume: 26832.5
